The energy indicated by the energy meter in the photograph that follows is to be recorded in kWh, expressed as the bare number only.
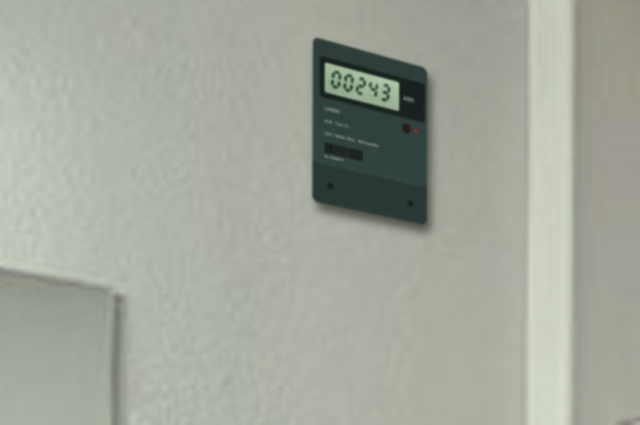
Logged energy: 243
